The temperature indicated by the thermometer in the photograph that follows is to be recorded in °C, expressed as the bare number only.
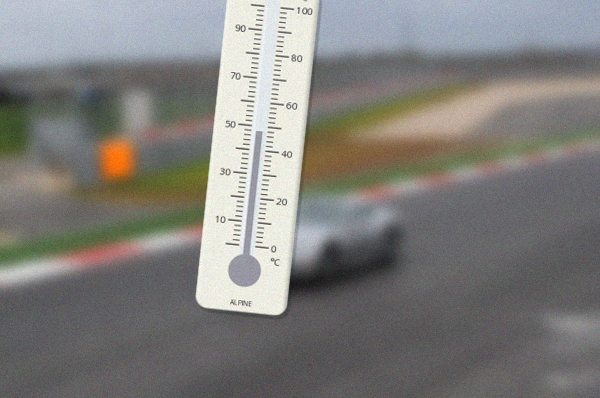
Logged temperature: 48
